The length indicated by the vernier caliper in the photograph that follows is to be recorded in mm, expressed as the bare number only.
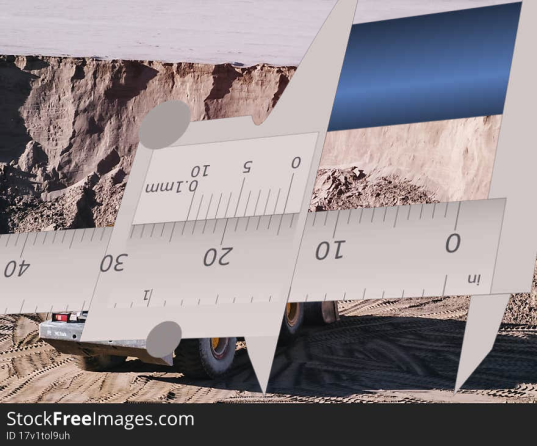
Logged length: 14.9
